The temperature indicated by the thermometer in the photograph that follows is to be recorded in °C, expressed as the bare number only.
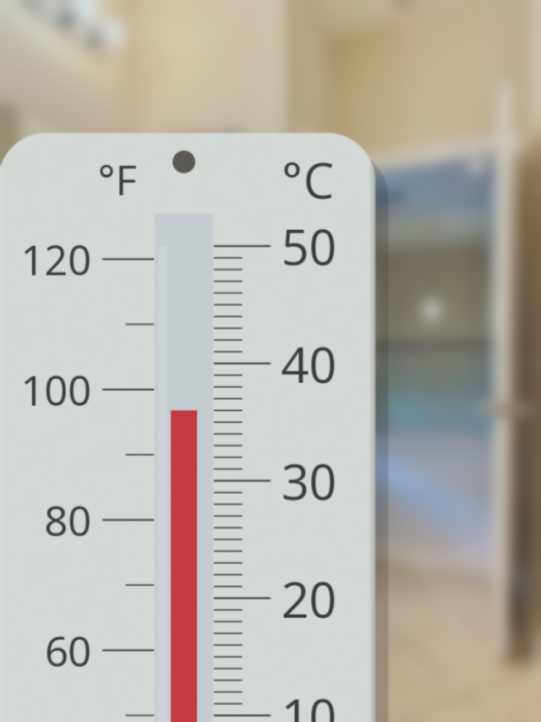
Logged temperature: 36
